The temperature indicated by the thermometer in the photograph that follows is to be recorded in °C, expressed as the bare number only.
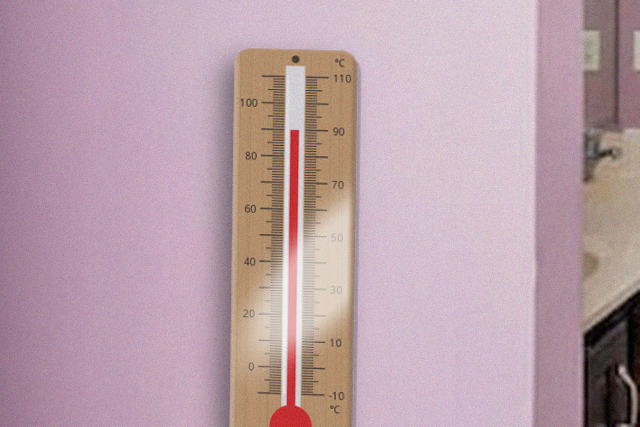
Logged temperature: 90
